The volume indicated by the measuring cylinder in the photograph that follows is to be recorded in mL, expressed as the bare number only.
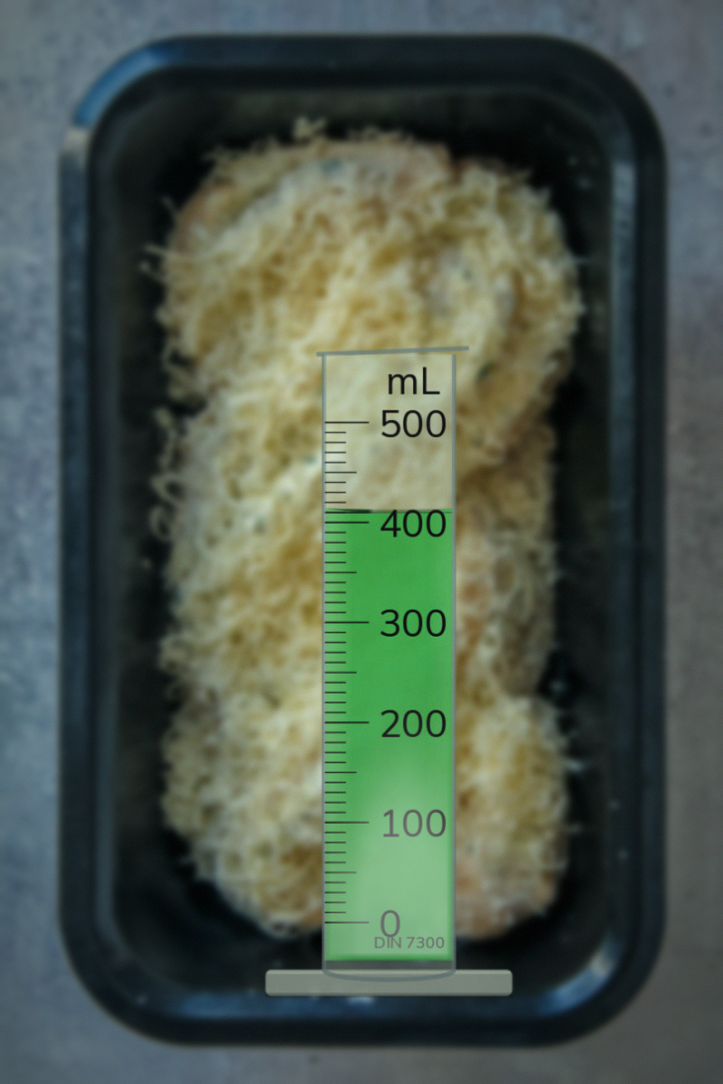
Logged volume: 410
